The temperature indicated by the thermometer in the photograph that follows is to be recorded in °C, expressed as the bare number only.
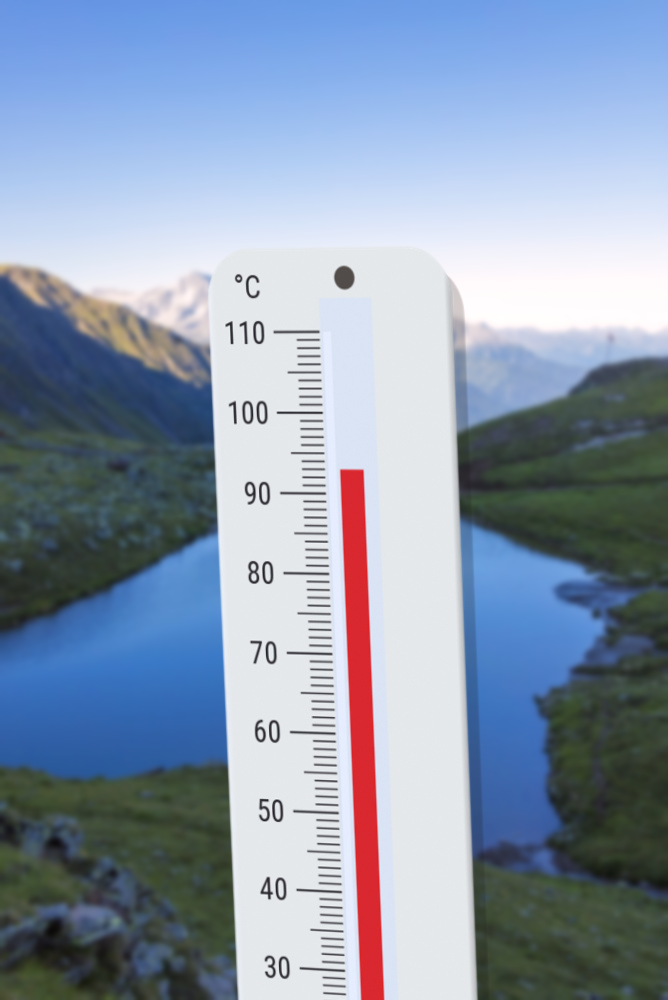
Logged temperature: 93
